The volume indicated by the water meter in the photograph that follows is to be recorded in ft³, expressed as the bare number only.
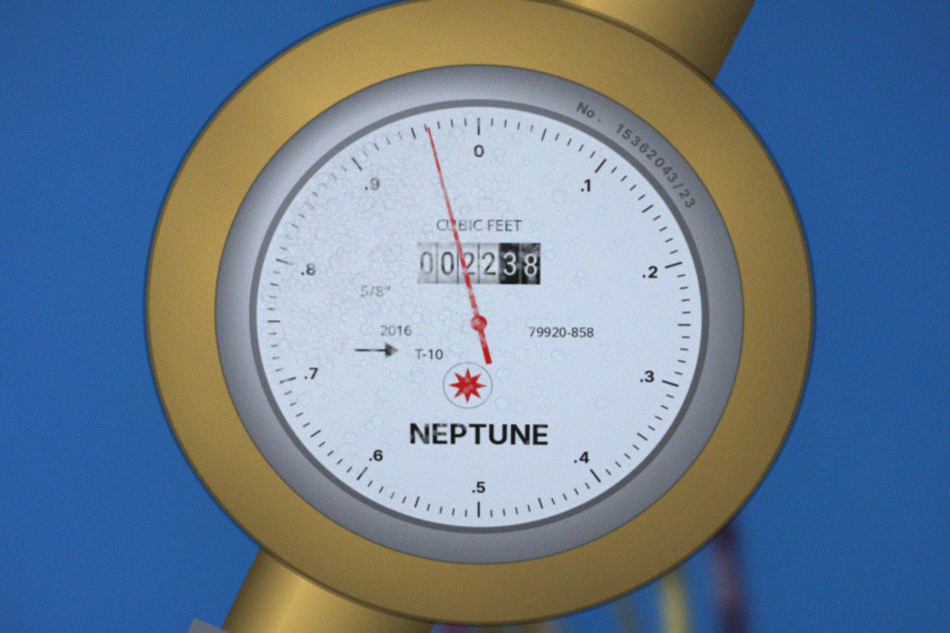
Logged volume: 2237.96
